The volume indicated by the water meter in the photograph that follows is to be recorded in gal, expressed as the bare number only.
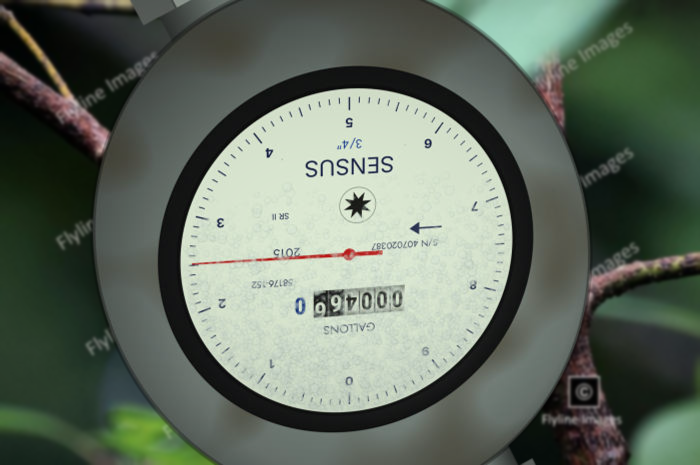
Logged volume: 4662.5
